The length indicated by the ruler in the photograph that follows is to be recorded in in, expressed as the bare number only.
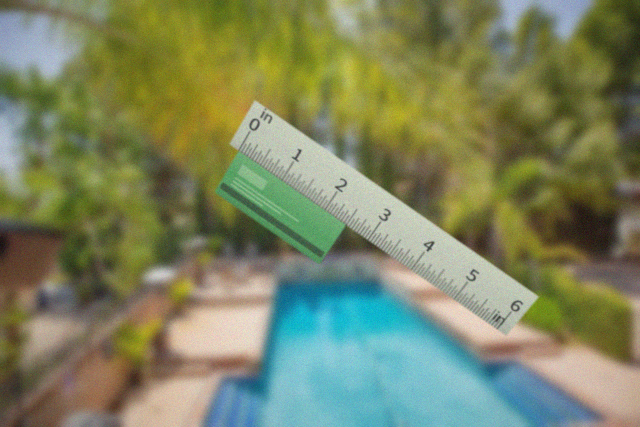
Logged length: 2.5
